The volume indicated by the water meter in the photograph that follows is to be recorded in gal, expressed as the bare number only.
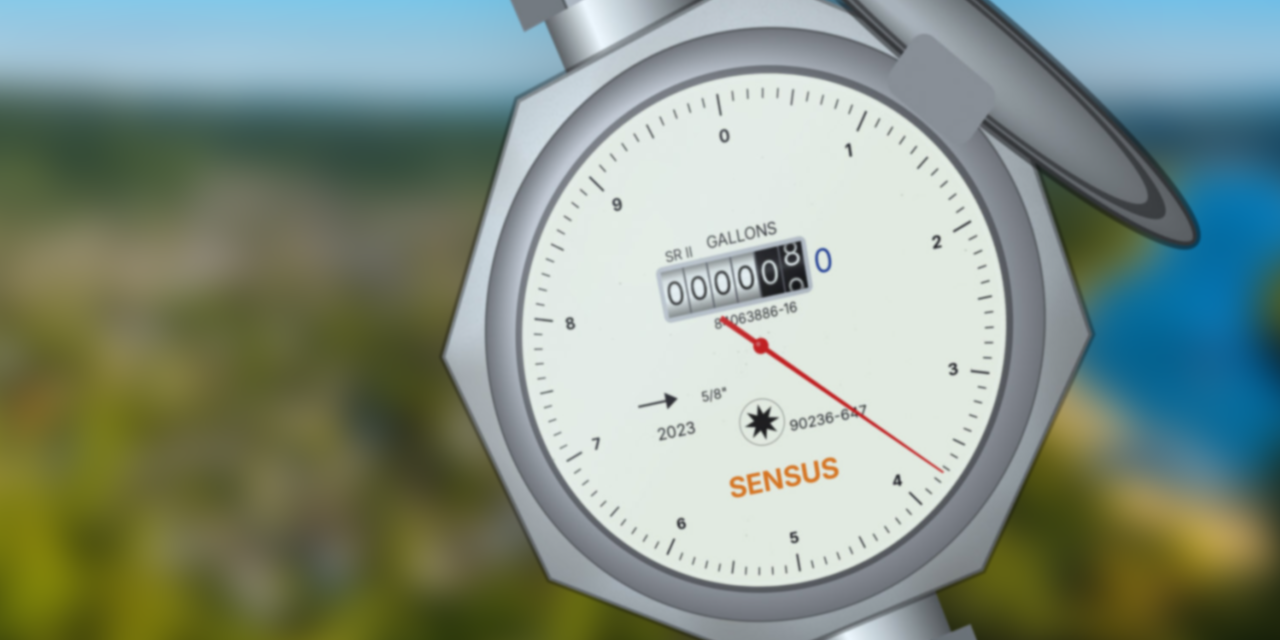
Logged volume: 83.7
